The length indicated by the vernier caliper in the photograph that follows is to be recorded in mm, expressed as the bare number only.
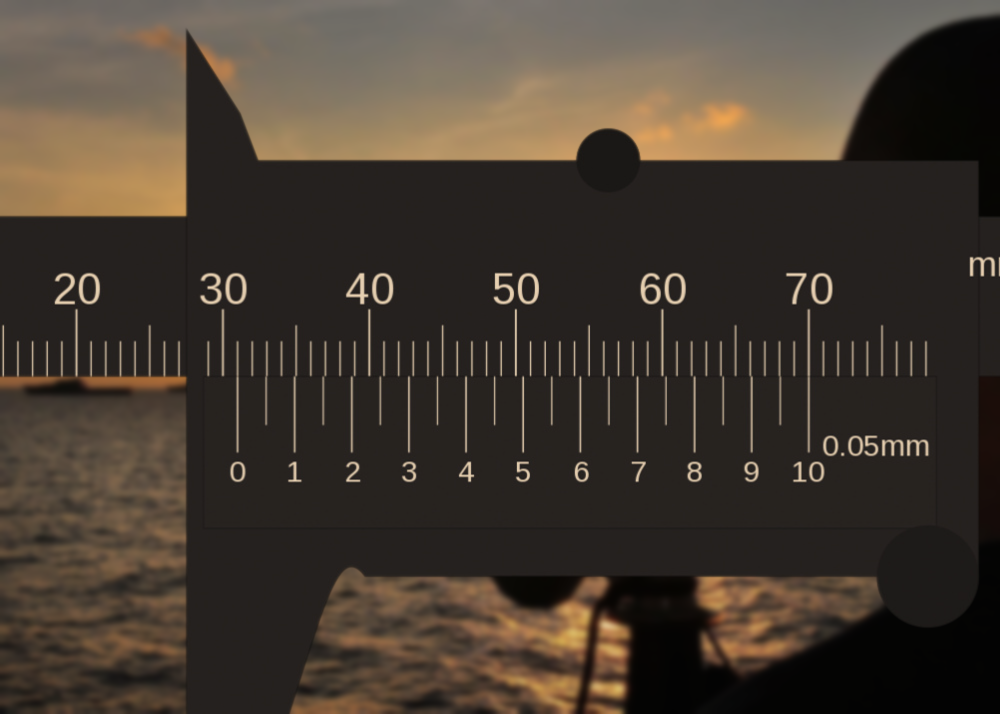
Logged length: 31.0
